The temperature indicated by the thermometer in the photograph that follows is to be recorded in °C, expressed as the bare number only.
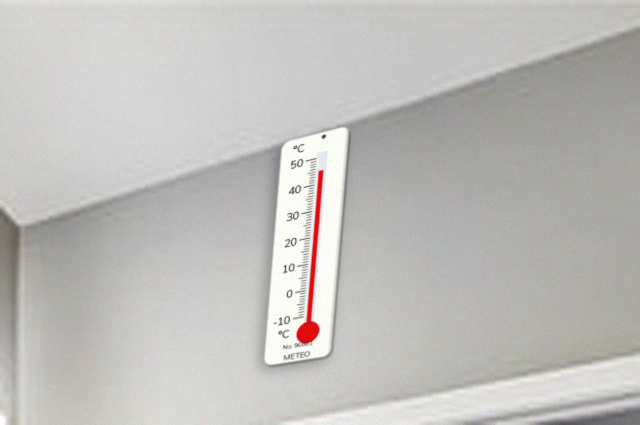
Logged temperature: 45
